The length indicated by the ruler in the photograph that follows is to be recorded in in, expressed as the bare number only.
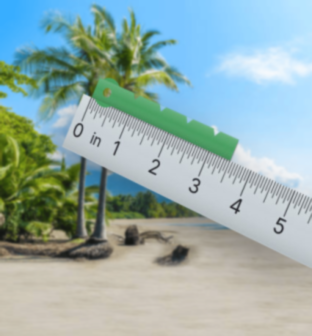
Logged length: 3.5
